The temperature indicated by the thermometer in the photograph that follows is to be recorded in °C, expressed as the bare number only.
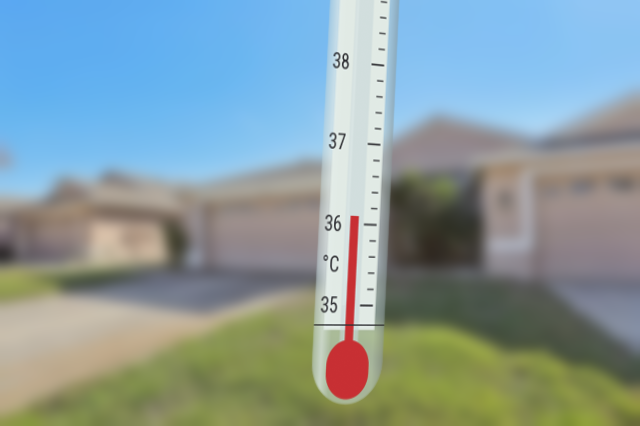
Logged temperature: 36.1
